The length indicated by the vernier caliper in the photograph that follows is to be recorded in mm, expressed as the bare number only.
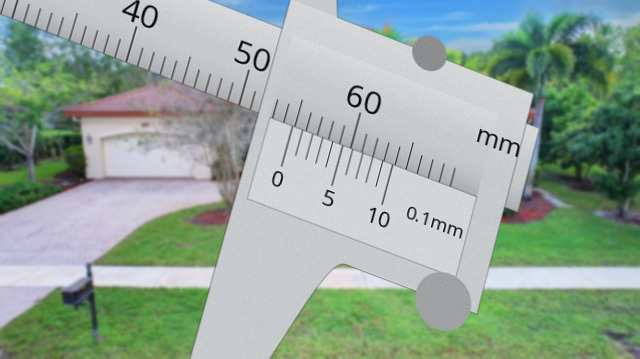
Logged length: 54.8
